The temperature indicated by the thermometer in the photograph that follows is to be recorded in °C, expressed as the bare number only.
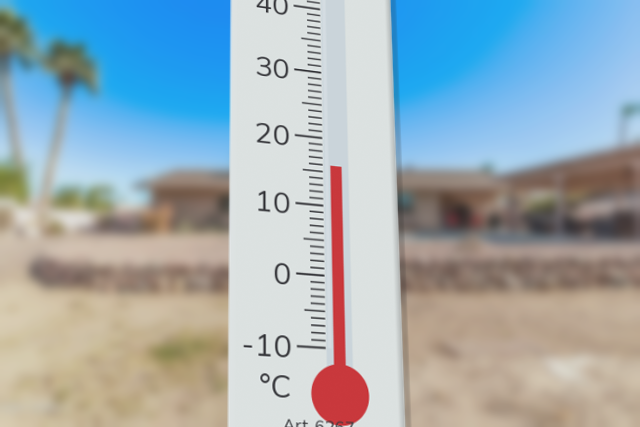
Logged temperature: 16
